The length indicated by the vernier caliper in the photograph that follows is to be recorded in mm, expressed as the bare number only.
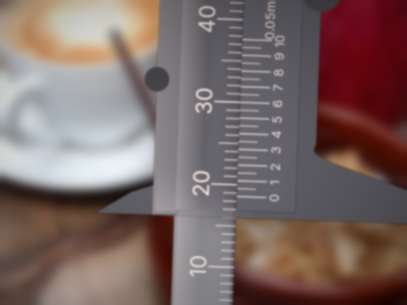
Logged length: 18.6
